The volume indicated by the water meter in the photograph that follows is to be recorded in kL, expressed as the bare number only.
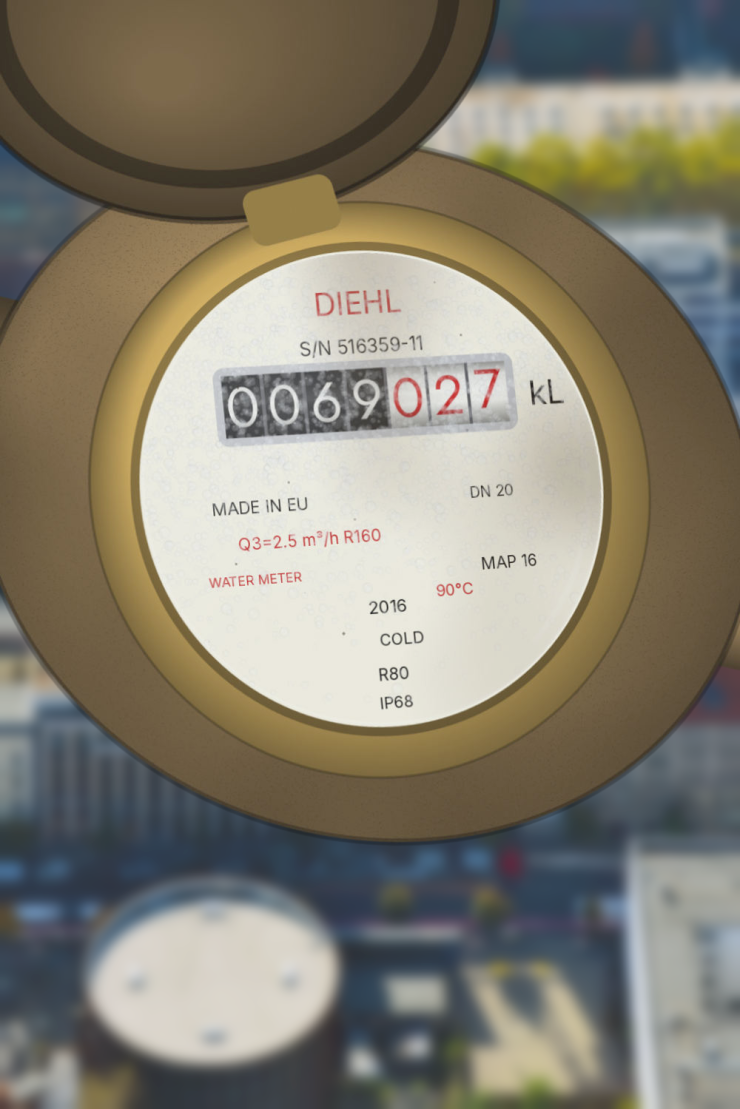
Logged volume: 69.027
